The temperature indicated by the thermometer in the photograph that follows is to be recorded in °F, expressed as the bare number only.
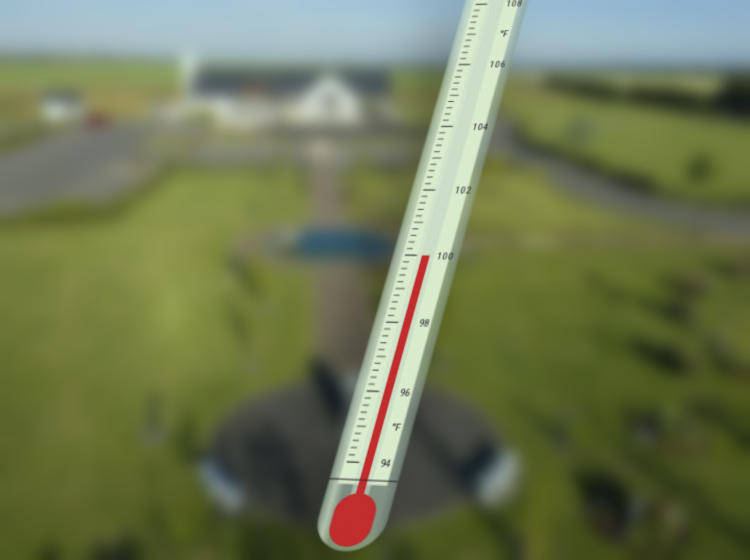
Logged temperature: 100
